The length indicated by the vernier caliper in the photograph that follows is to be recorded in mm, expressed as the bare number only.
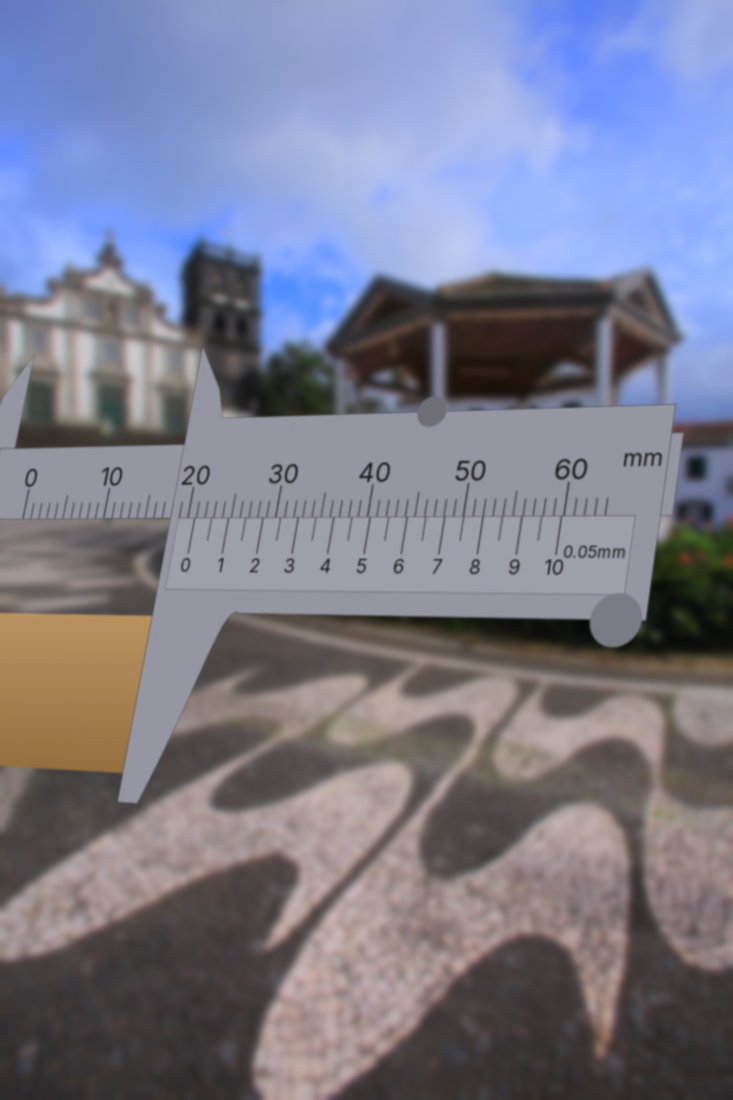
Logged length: 20.8
